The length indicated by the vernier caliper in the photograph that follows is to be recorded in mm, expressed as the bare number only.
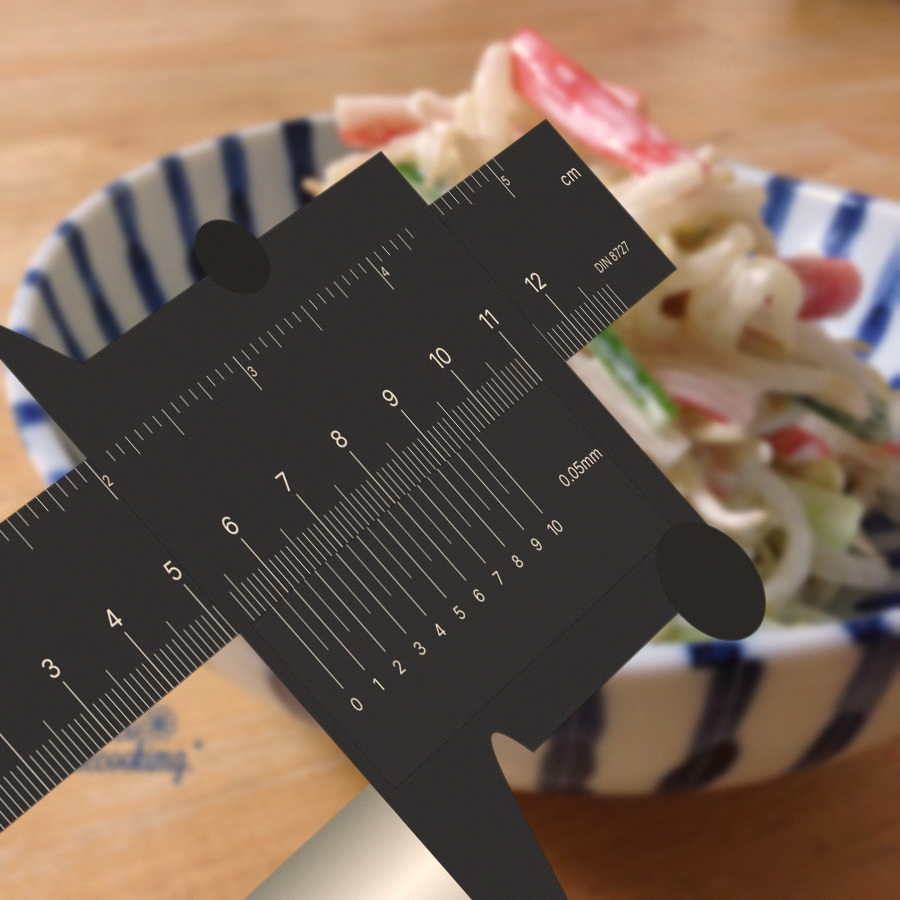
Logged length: 57.0
